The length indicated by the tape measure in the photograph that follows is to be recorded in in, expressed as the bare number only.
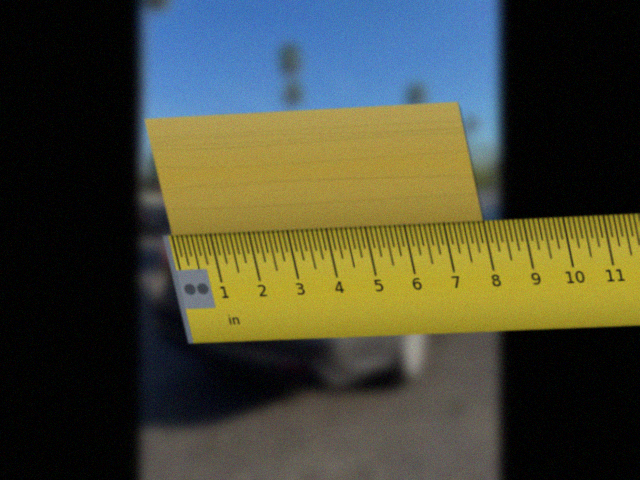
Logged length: 8
